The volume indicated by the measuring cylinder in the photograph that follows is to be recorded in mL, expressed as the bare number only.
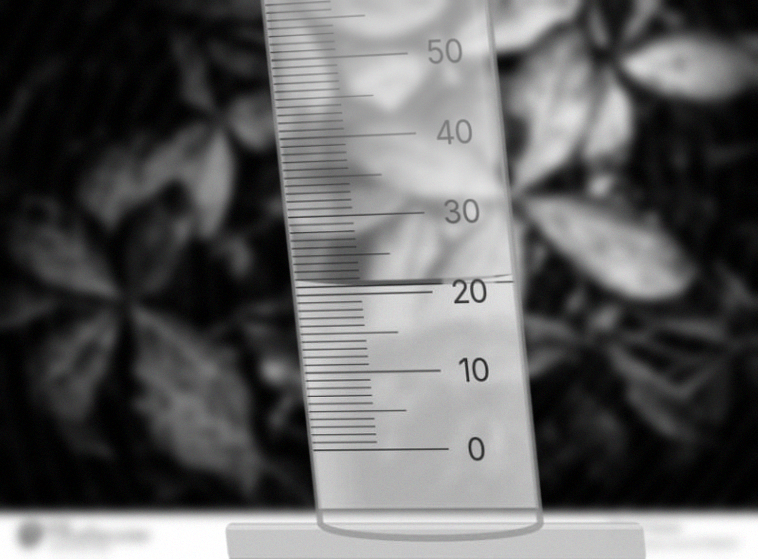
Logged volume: 21
